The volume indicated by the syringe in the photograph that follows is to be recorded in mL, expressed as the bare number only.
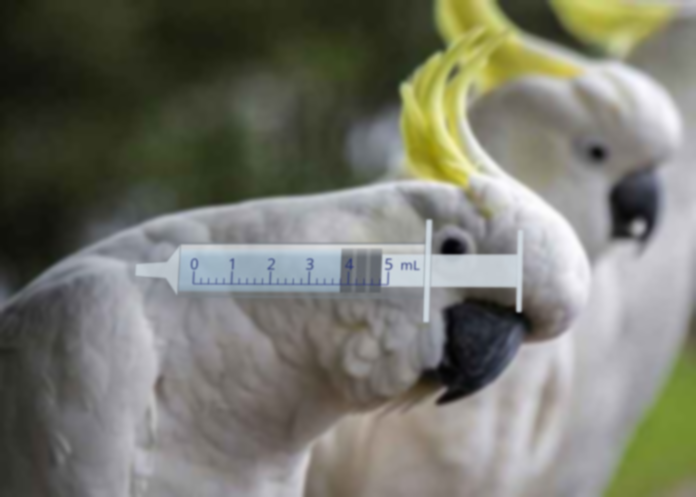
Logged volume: 3.8
